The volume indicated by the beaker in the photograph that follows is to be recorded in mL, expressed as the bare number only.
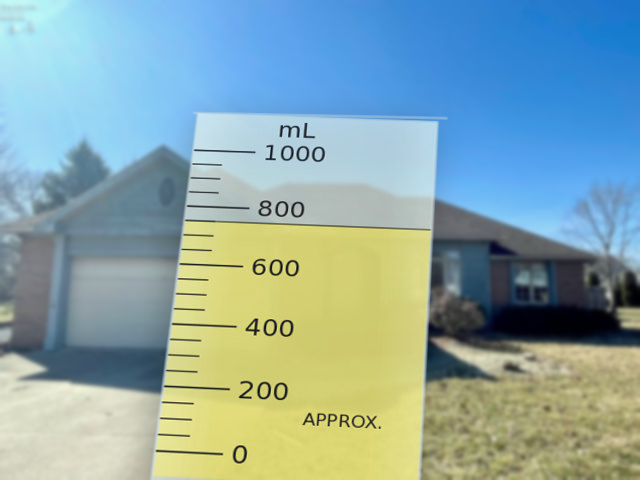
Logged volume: 750
